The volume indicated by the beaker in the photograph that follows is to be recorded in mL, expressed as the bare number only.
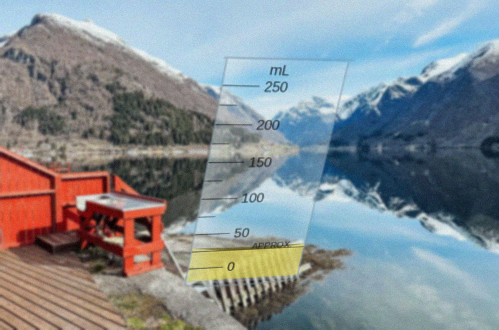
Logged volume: 25
